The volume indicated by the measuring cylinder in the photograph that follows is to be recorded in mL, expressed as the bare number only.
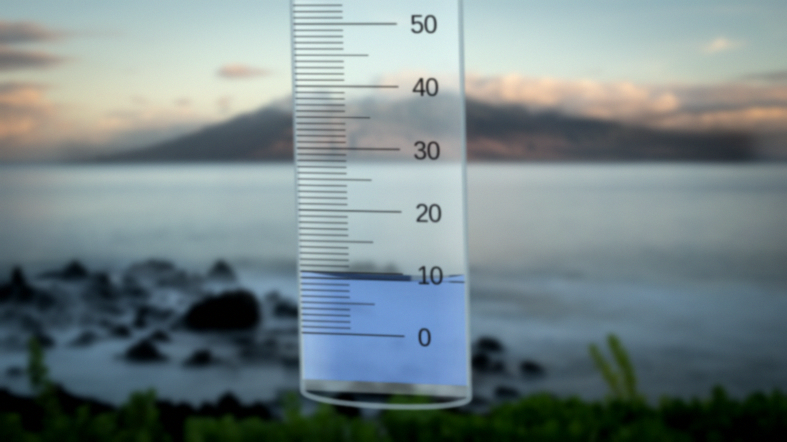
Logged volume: 9
